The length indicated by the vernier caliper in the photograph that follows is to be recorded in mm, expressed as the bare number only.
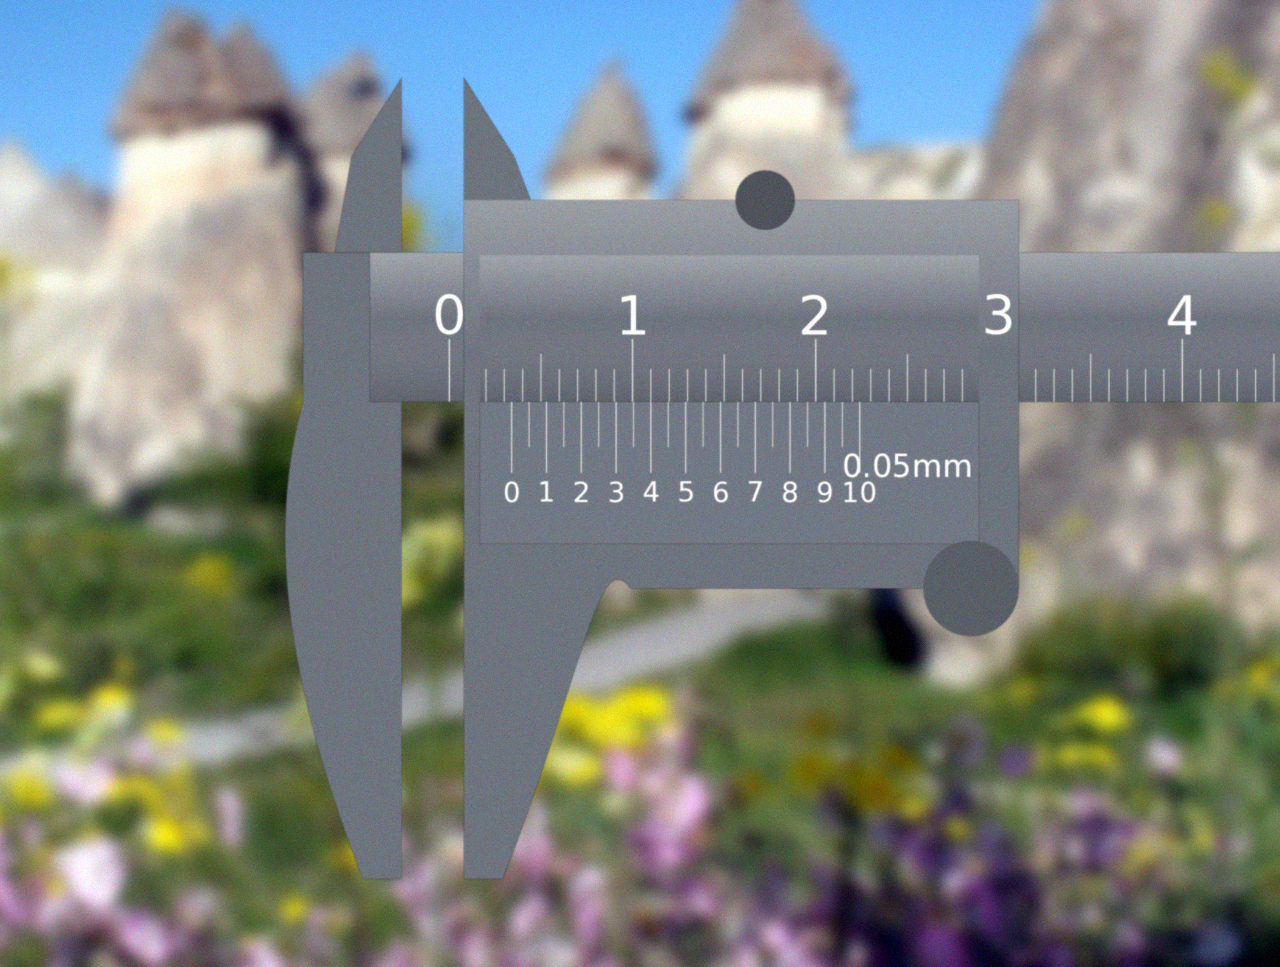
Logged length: 3.4
